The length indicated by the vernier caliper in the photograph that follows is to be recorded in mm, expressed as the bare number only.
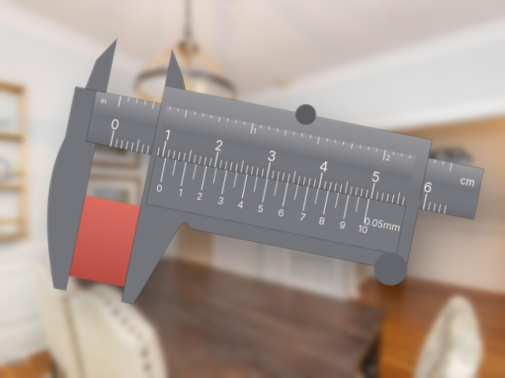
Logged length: 10.6
